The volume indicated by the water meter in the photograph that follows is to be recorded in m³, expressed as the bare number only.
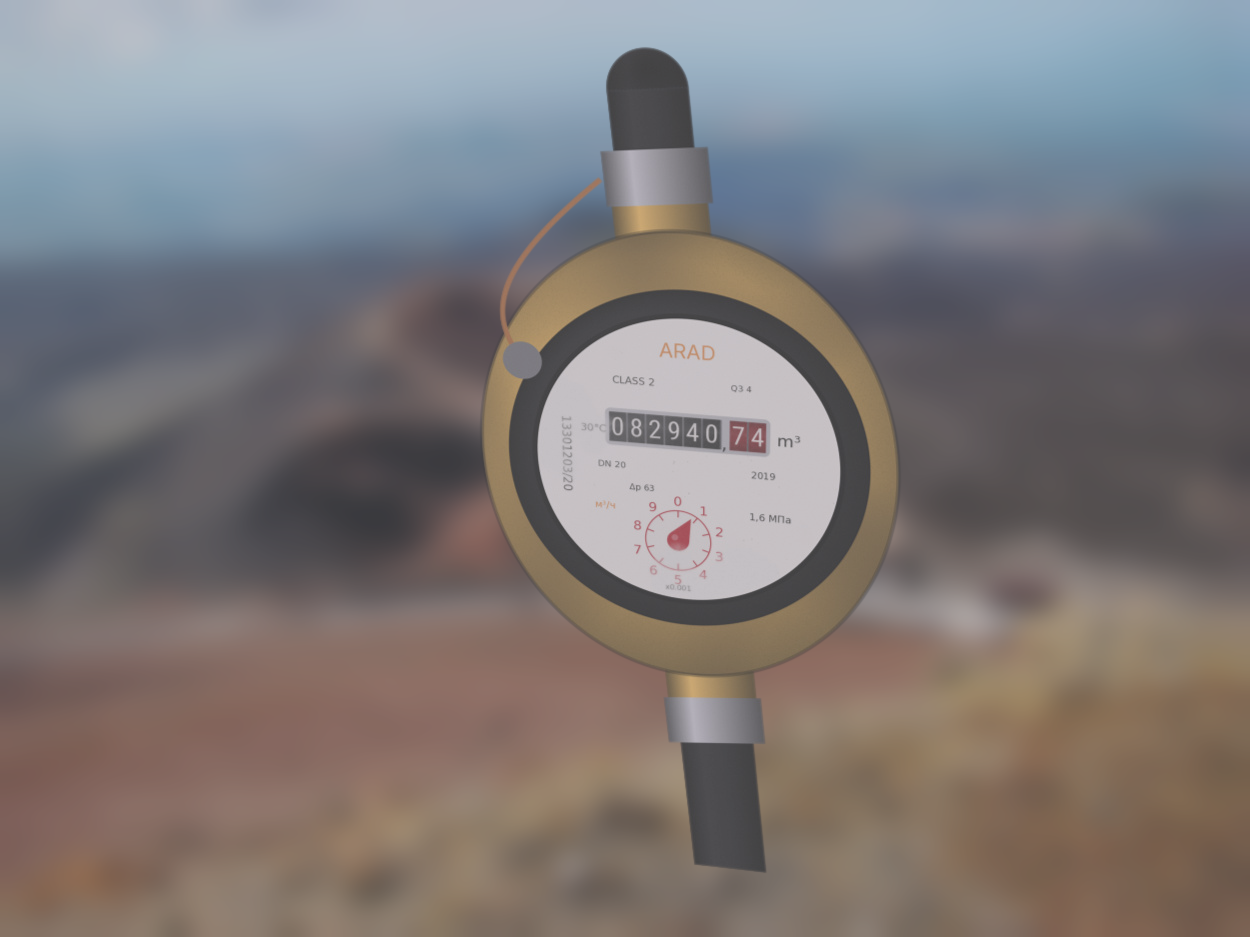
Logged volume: 82940.740
